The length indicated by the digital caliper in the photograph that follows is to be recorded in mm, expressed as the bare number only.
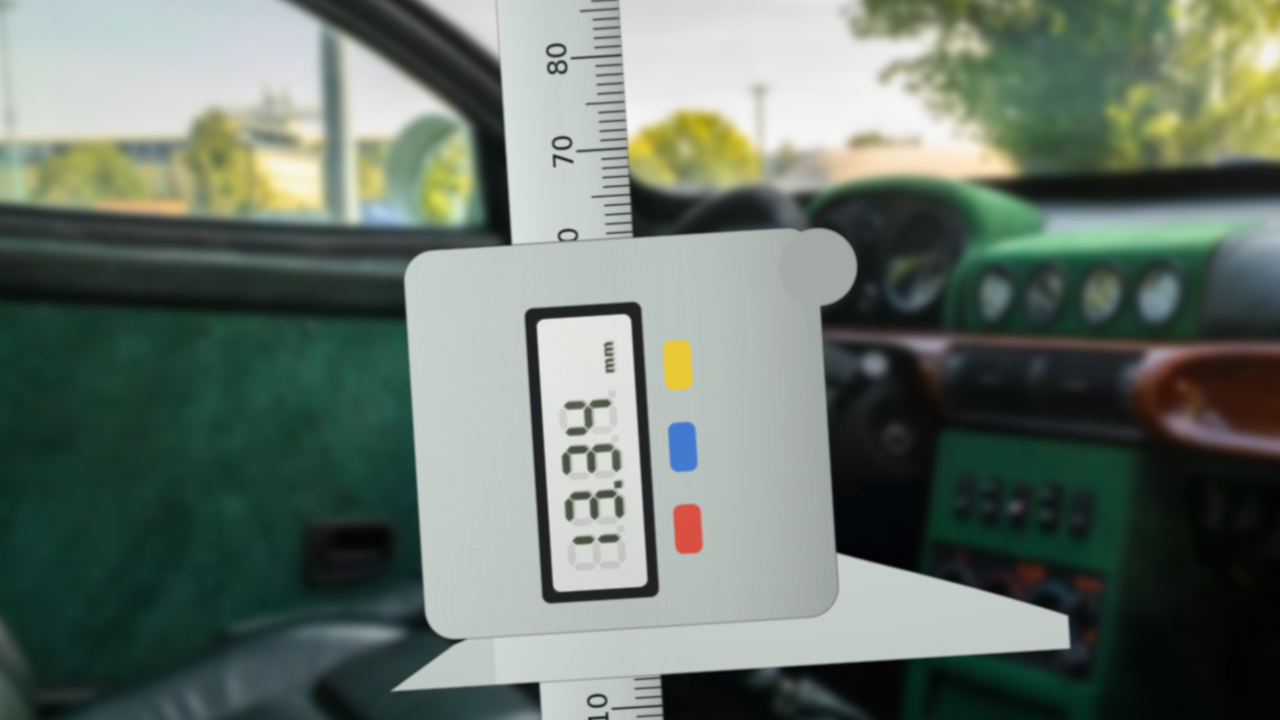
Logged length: 13.34
